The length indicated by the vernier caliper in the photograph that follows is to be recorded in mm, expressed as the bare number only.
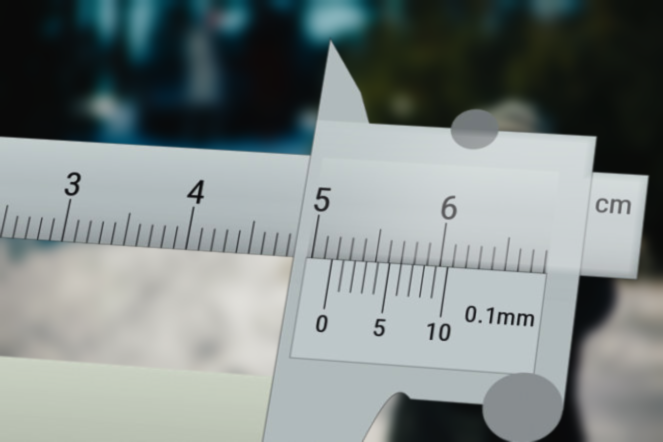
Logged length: 51.6
